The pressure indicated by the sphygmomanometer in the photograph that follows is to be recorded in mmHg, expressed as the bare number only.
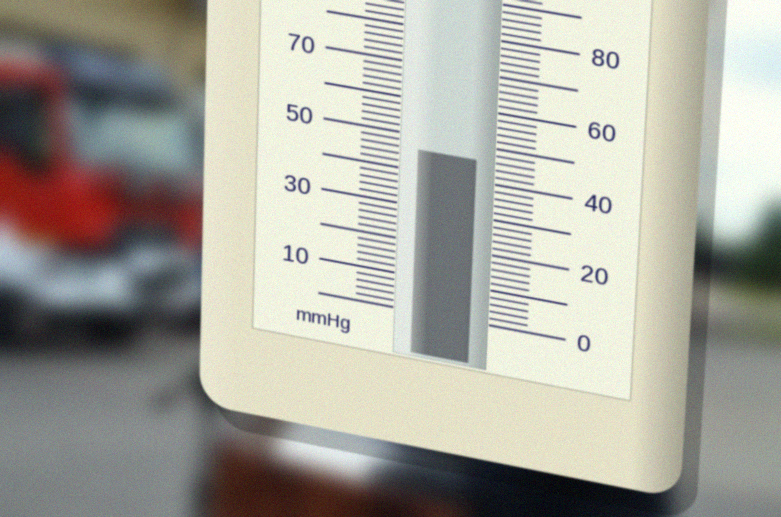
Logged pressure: 46
